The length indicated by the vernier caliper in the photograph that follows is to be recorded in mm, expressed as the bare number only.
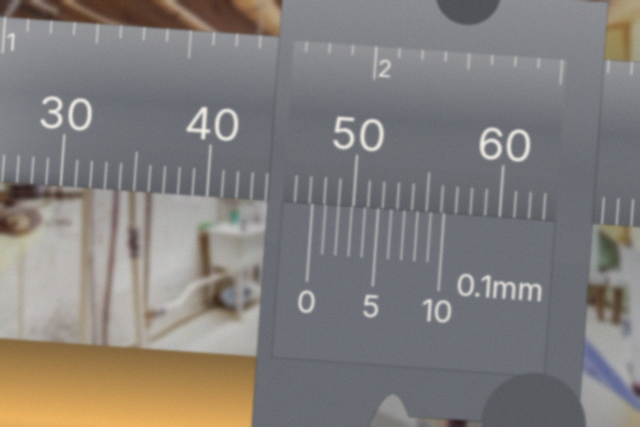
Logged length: 47.2
